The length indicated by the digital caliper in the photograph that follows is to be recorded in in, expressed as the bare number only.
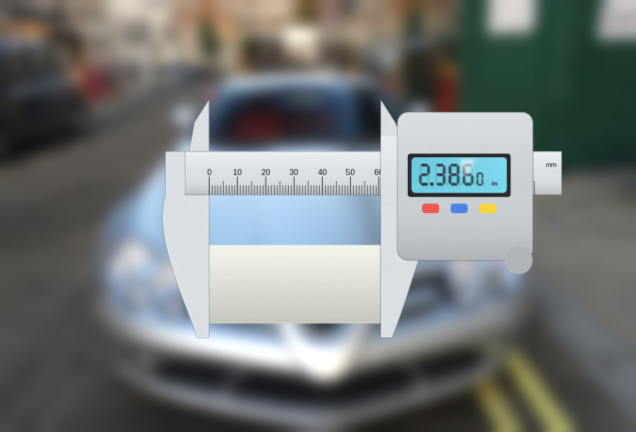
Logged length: 2.3860
